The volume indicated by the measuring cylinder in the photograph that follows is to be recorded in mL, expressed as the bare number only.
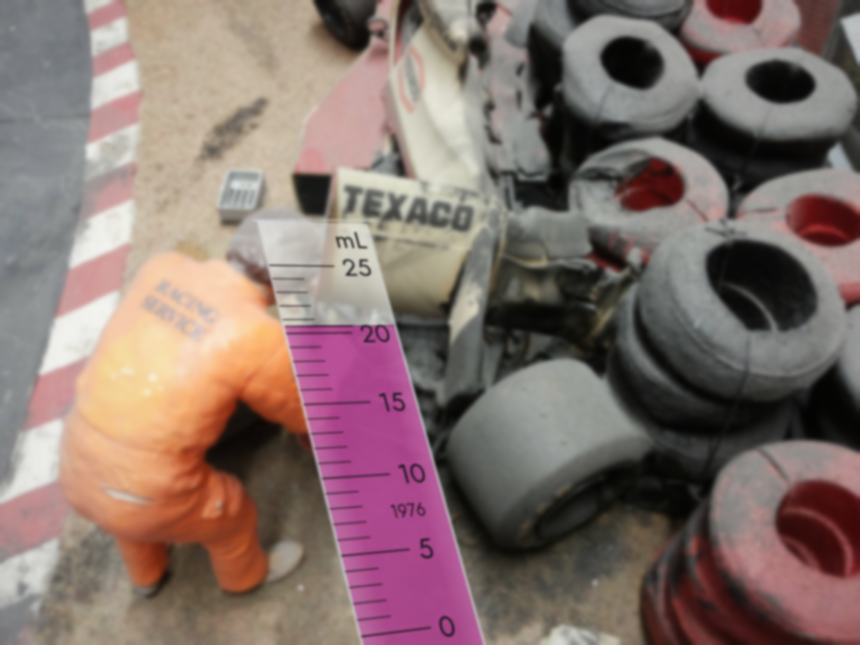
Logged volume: 20.5
